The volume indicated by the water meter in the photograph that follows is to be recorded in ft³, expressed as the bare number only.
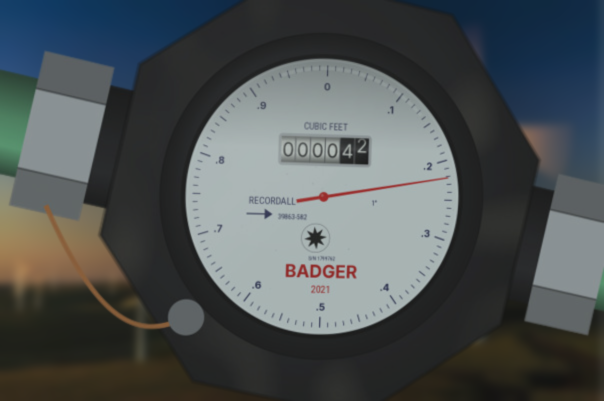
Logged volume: 42.22
